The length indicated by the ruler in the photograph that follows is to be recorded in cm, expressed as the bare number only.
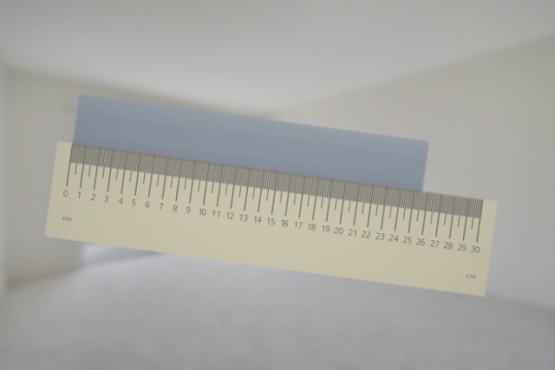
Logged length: 25.5
